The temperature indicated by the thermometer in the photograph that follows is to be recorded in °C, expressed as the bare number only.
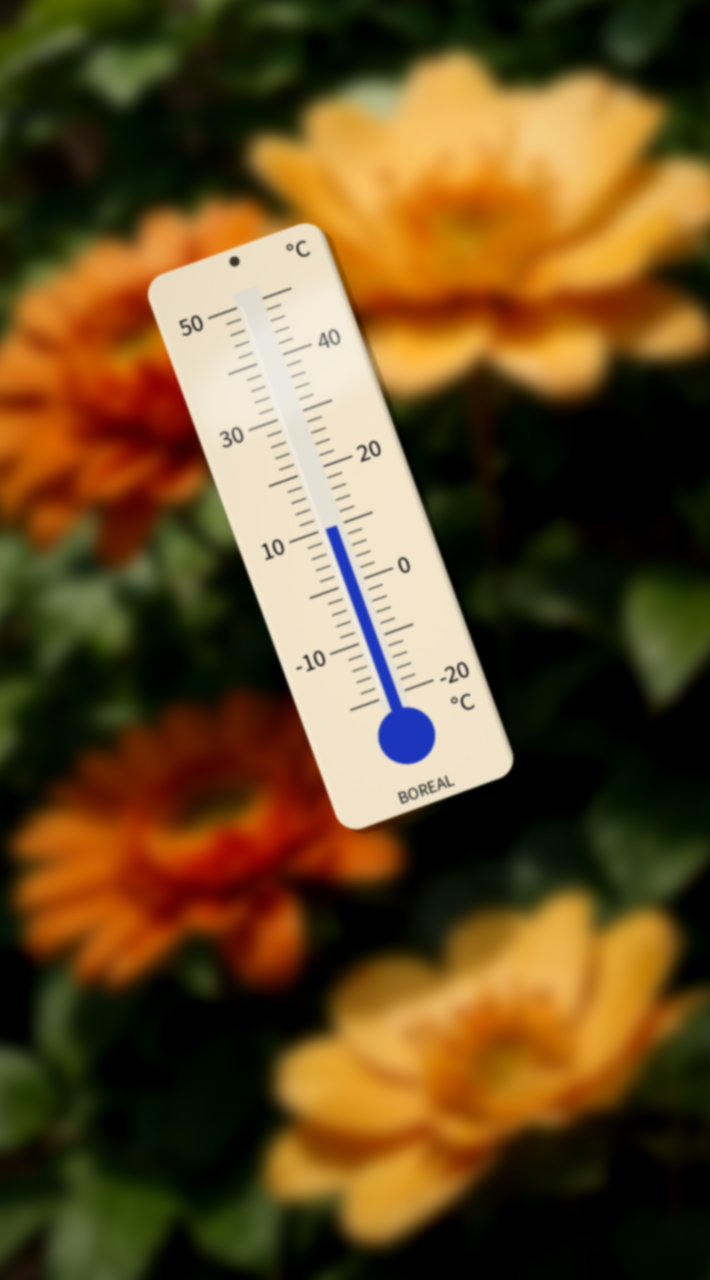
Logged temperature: 10
